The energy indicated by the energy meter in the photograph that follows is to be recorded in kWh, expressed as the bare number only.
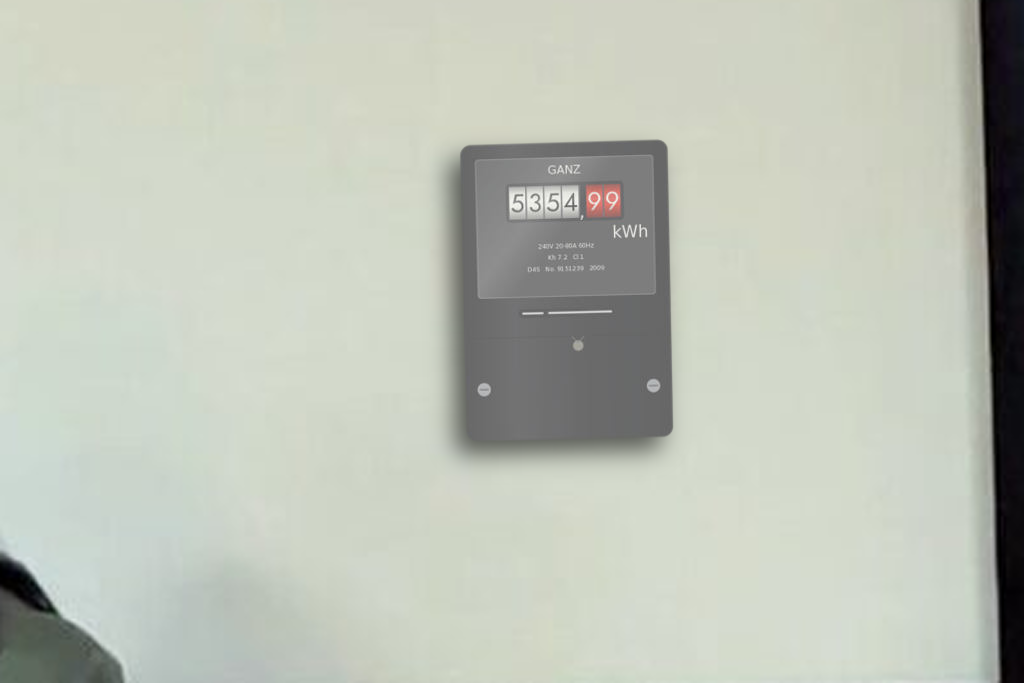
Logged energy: 5354.99
